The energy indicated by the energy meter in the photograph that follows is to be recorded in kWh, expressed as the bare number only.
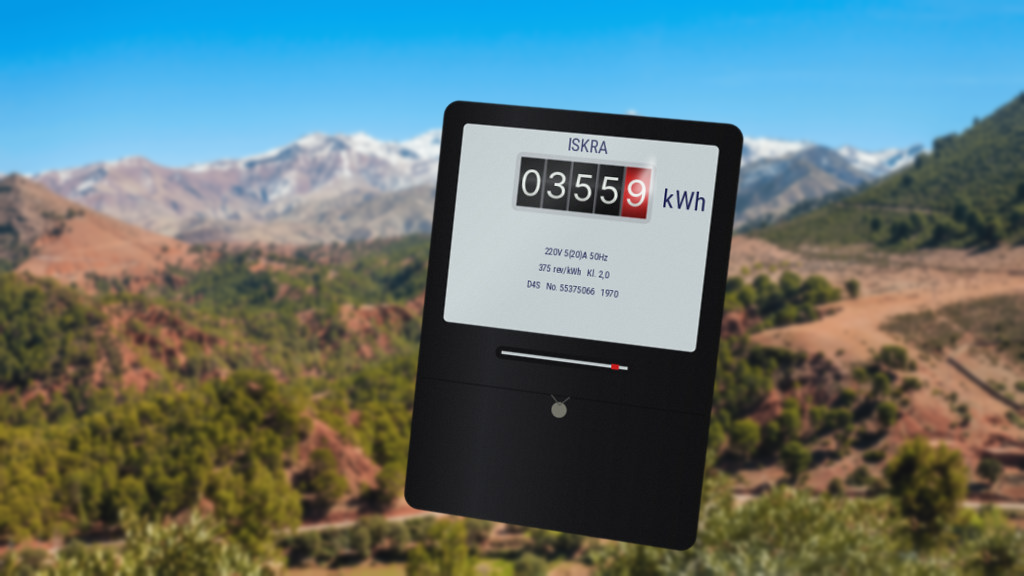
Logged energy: 355.9
